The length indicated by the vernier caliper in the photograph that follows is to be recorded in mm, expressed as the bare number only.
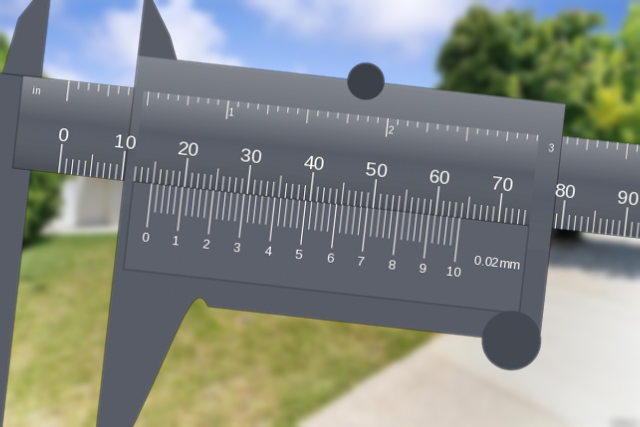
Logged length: 14.8
